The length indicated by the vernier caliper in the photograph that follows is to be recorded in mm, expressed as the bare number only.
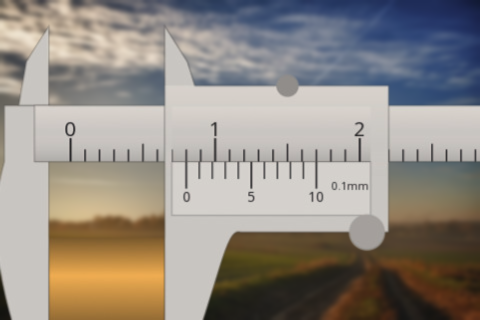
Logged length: 8.0
